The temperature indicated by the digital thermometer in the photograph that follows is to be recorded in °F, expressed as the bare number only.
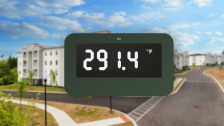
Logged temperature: 291.4
